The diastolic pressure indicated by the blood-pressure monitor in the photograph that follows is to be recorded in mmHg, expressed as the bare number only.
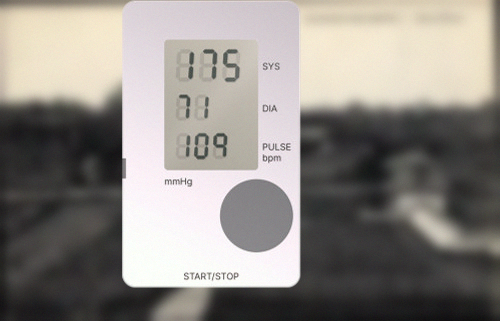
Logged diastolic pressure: 71
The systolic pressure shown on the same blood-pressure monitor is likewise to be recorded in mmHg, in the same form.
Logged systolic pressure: 175
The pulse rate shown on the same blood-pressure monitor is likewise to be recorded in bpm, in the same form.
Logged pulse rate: 109
